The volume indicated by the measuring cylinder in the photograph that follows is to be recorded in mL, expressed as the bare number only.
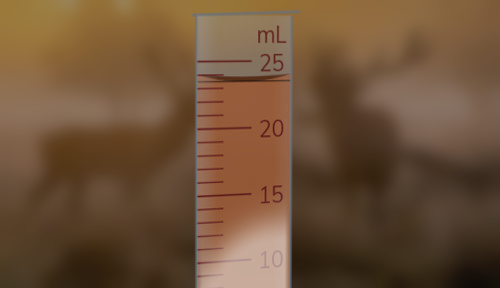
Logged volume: 23.5
